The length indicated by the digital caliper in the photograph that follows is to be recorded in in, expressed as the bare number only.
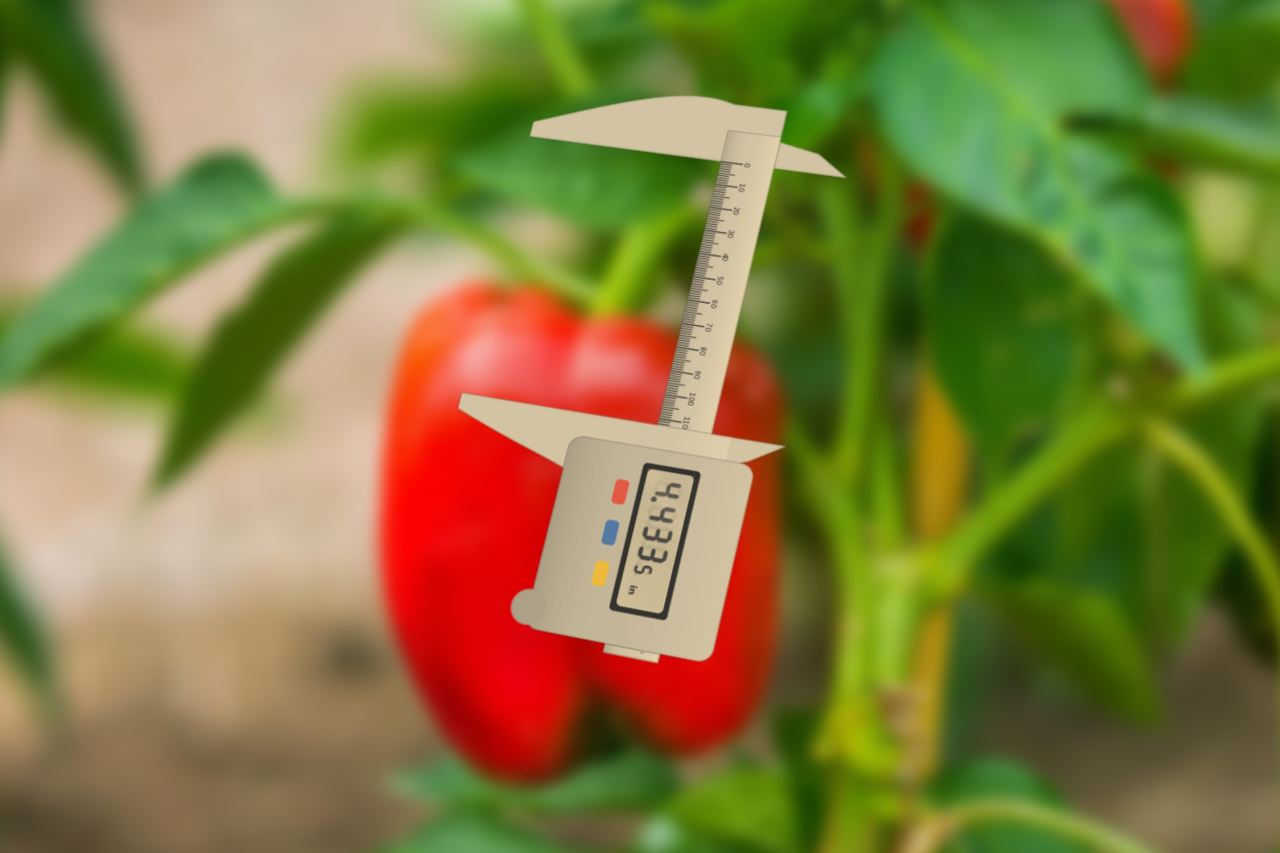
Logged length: 4.4335
